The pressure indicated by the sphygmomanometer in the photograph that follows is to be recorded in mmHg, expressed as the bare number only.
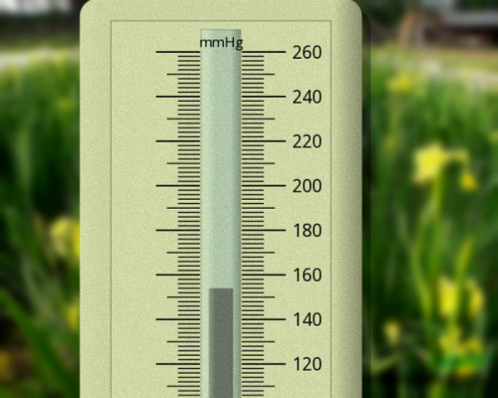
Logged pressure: 154
